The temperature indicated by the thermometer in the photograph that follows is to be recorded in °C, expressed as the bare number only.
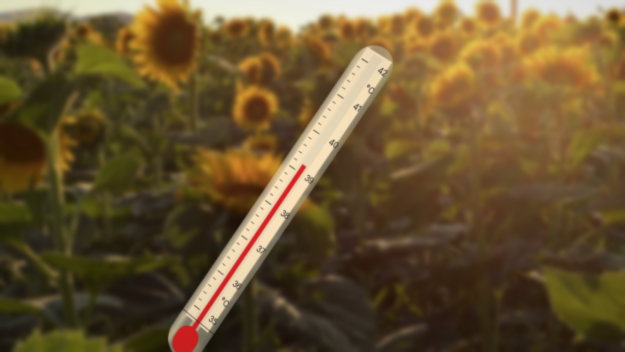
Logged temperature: 39.2
